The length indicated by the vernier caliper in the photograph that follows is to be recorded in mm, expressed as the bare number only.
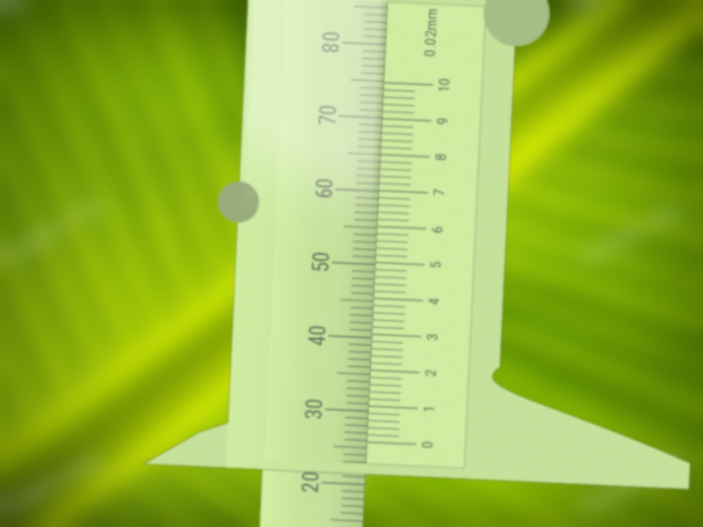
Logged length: 25.8
